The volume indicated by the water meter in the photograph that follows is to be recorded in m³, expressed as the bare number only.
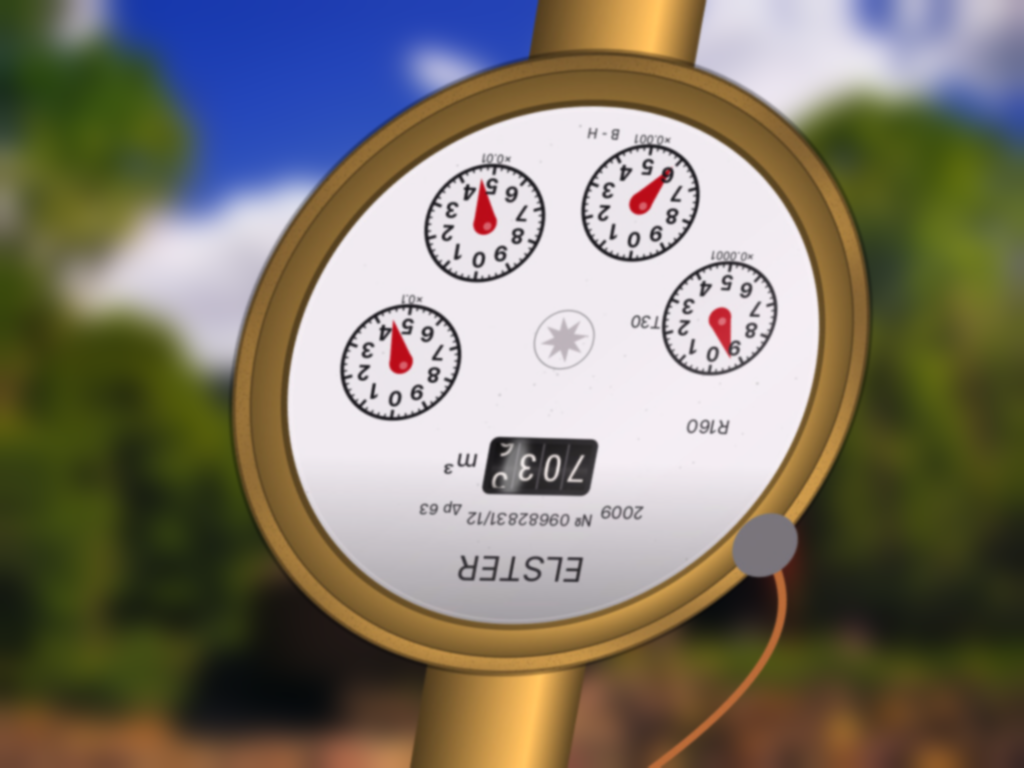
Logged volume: 7035.4459
